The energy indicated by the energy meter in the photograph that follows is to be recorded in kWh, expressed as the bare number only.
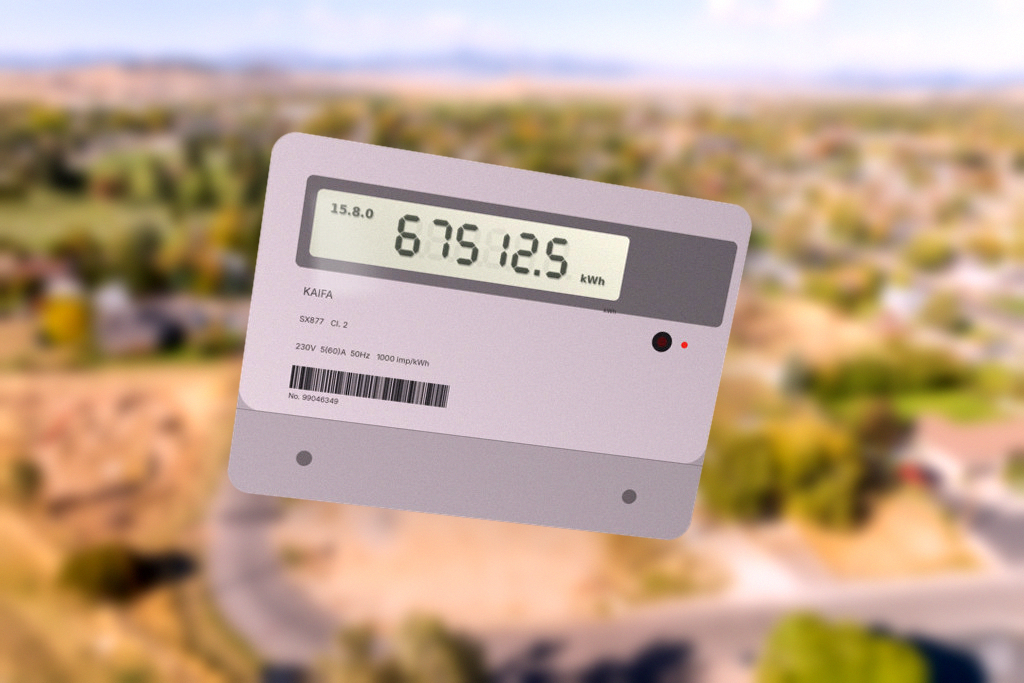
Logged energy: 67512.5
